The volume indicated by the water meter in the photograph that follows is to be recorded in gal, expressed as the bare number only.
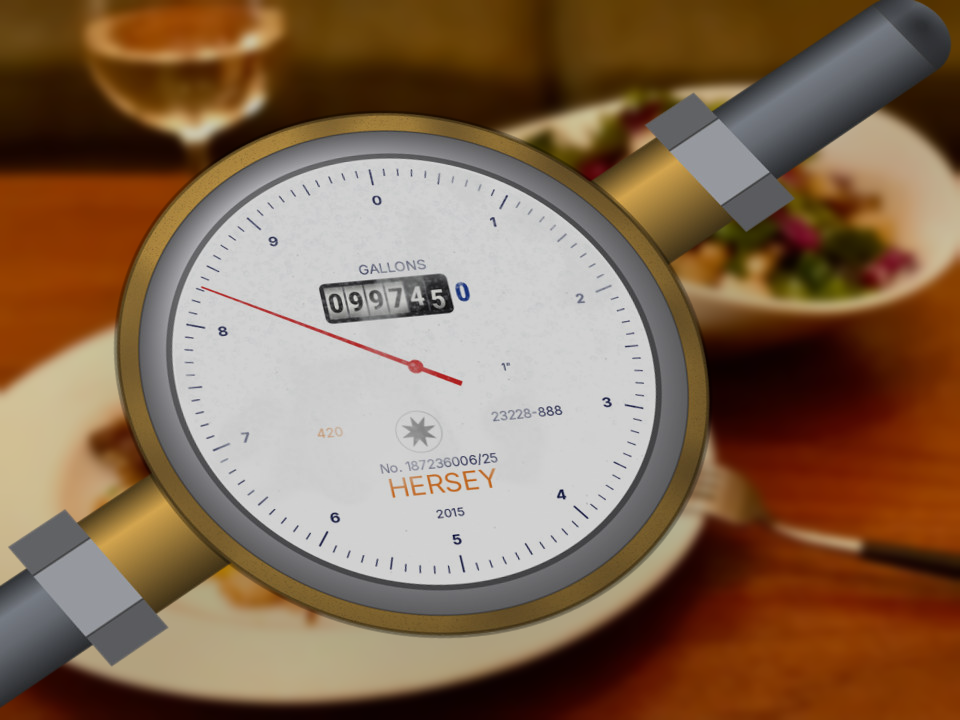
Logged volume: 997448.3
